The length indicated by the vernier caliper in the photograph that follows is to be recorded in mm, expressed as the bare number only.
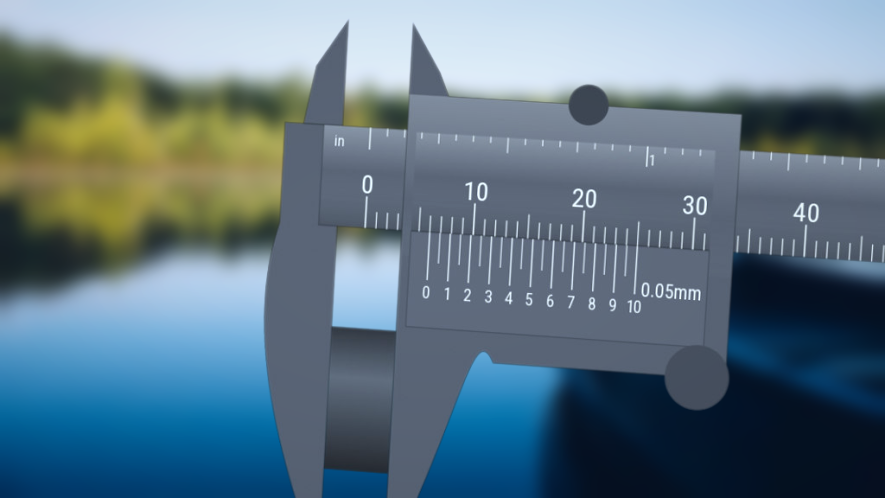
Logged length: 6.0
